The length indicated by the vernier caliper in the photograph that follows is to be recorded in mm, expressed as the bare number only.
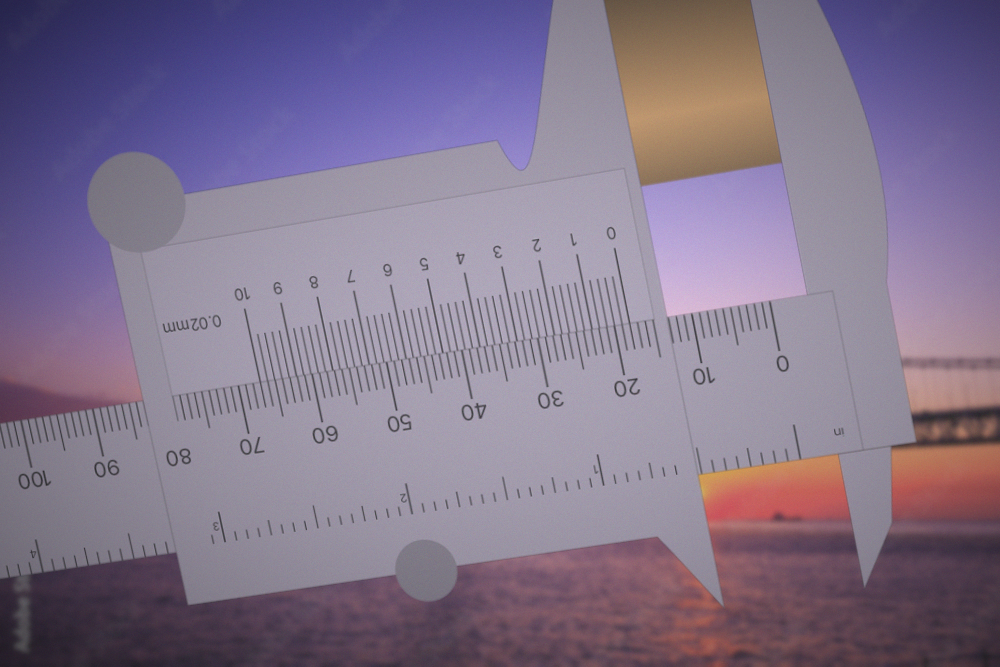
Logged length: 18.0
